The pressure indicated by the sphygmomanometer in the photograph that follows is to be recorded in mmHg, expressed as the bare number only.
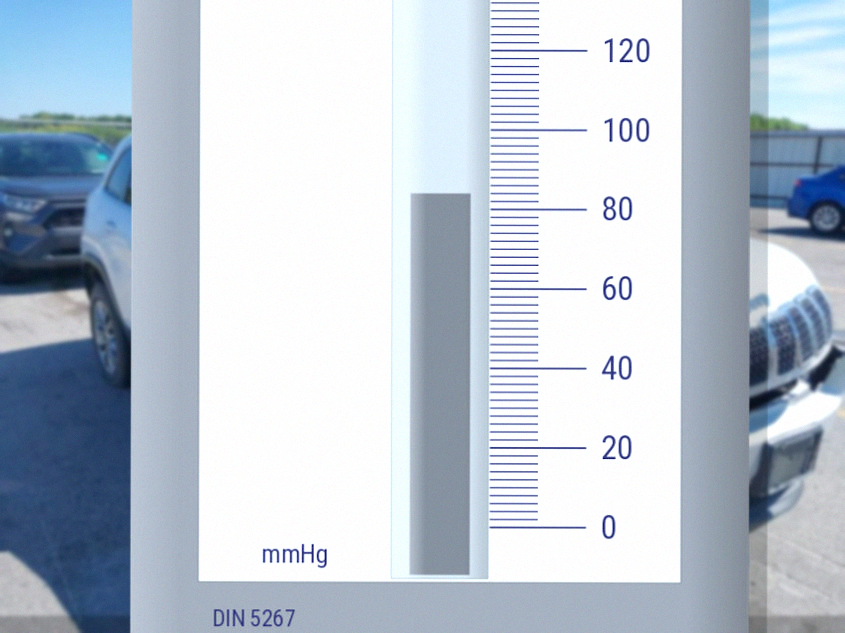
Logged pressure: 84
